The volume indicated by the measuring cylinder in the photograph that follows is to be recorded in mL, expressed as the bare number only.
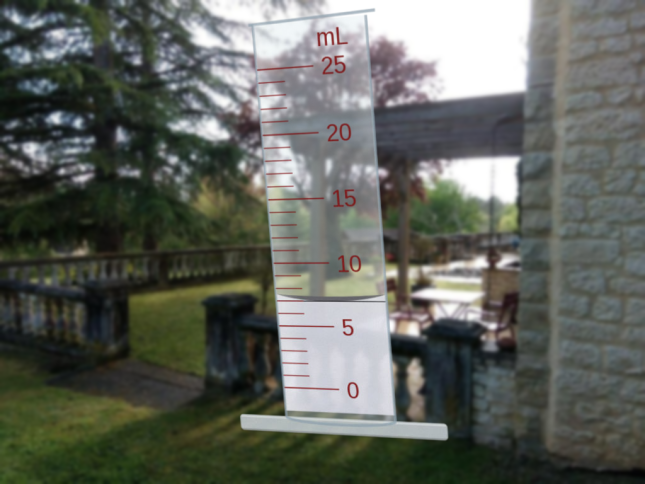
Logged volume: 7
